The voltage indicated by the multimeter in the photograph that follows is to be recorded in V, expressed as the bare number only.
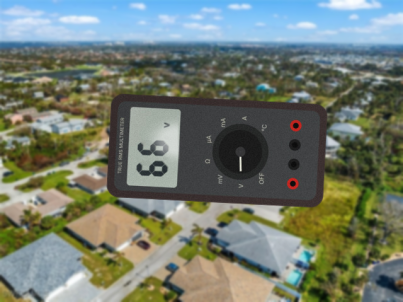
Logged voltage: 66
